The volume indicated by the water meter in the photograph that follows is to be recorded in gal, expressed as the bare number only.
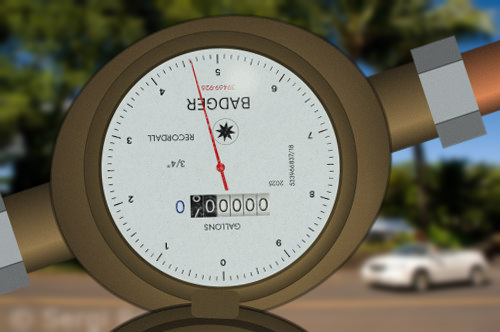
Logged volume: 74.6
